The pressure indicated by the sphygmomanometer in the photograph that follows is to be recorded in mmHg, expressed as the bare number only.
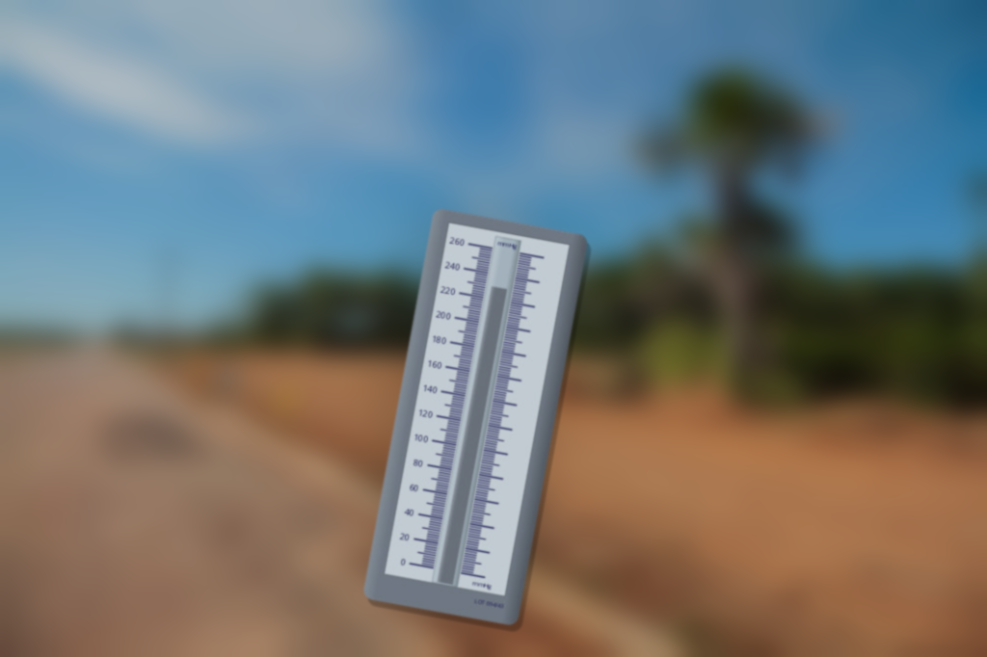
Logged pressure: 230
